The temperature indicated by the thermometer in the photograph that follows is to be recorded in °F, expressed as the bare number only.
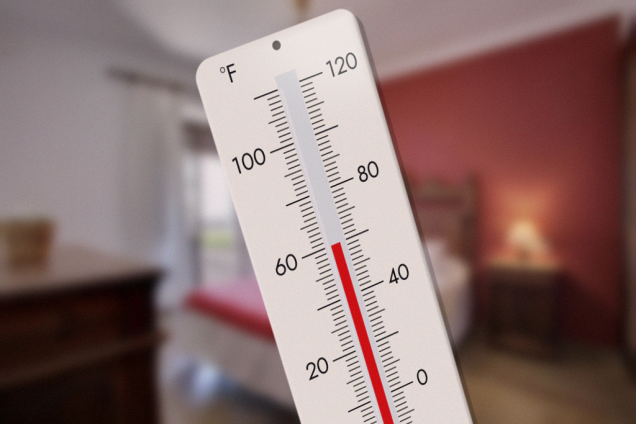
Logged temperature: 60
